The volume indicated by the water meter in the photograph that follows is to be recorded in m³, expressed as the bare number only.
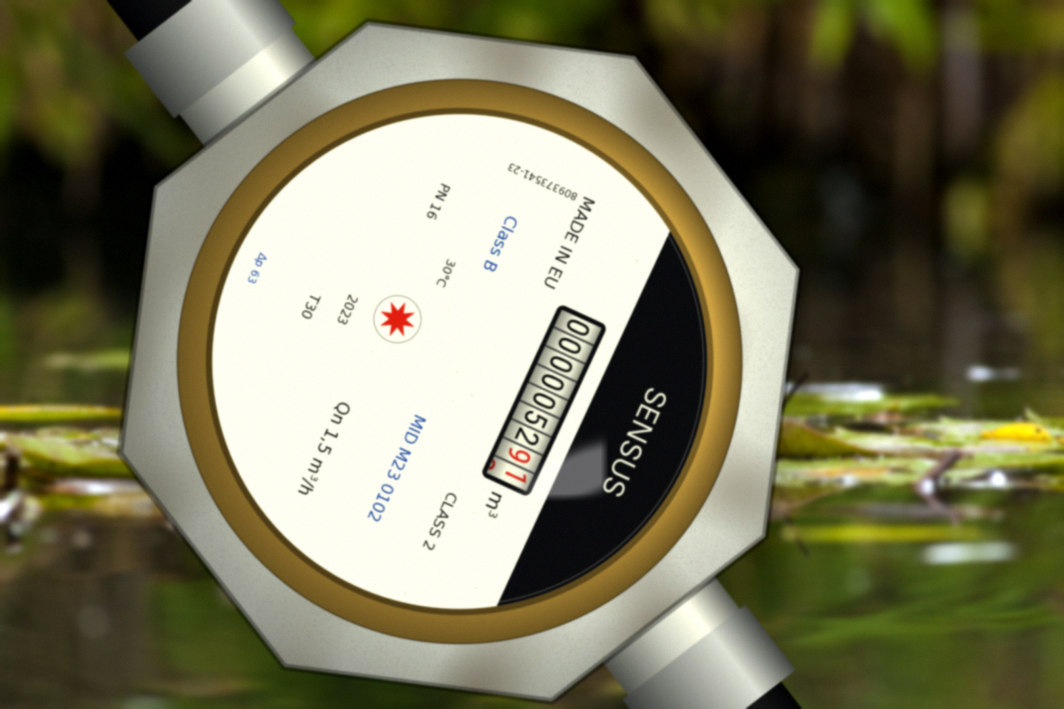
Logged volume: 52.91
